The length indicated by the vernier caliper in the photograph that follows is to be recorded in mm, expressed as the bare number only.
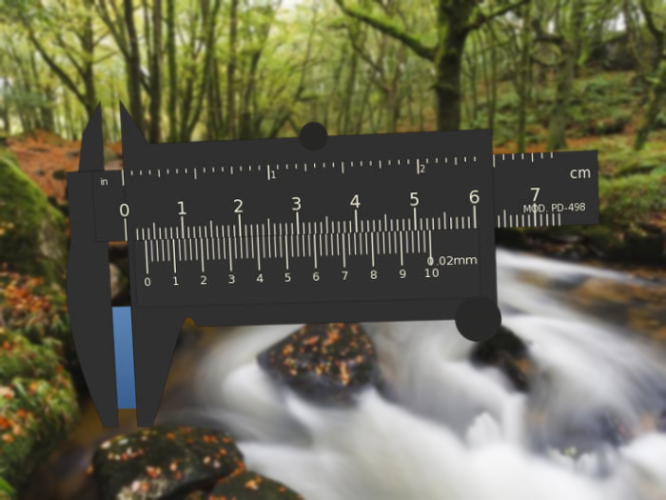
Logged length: 3.4
